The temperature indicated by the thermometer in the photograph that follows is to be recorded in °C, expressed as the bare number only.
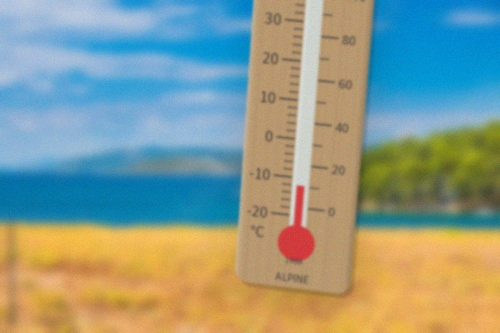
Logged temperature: -12
